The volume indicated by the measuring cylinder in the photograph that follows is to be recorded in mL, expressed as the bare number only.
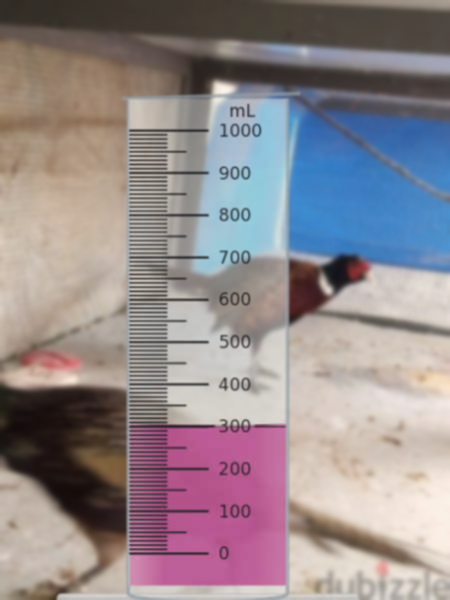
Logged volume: 300
